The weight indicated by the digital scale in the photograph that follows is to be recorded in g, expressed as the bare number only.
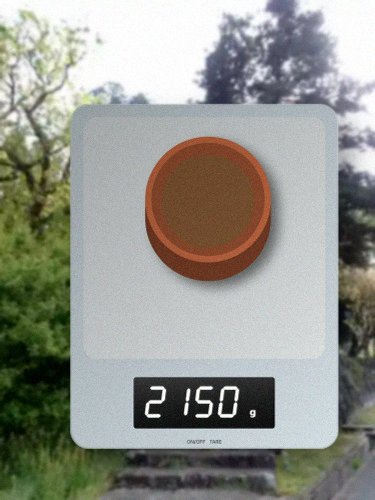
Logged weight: 2150
